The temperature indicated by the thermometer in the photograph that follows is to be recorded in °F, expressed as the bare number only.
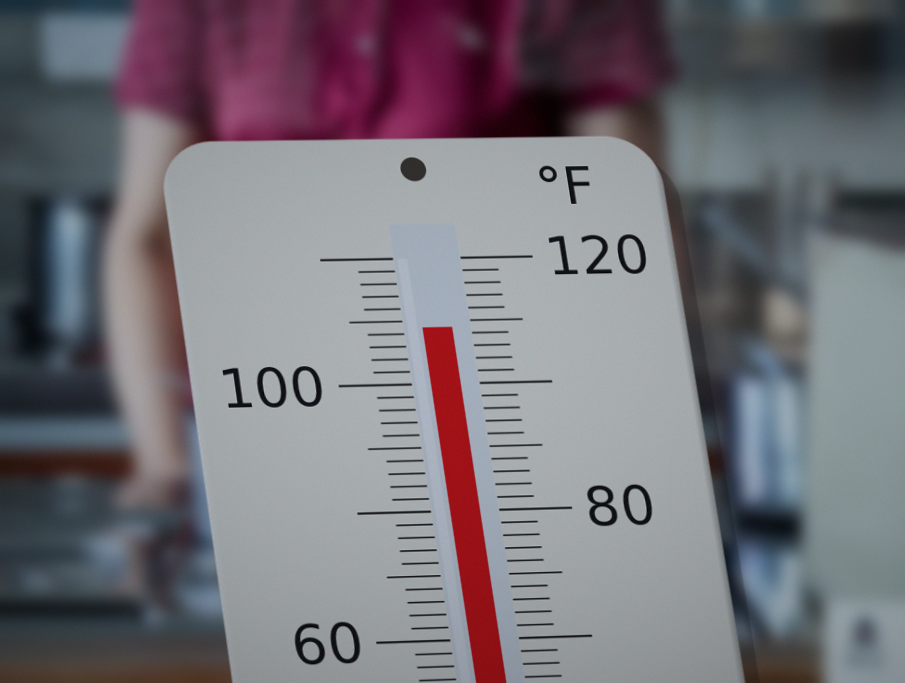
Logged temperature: 109
